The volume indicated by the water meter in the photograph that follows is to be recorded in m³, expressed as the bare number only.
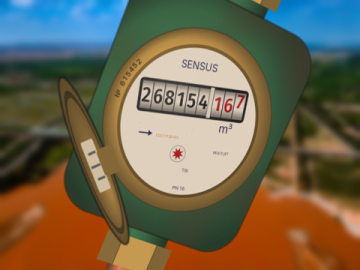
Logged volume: 268154.167
